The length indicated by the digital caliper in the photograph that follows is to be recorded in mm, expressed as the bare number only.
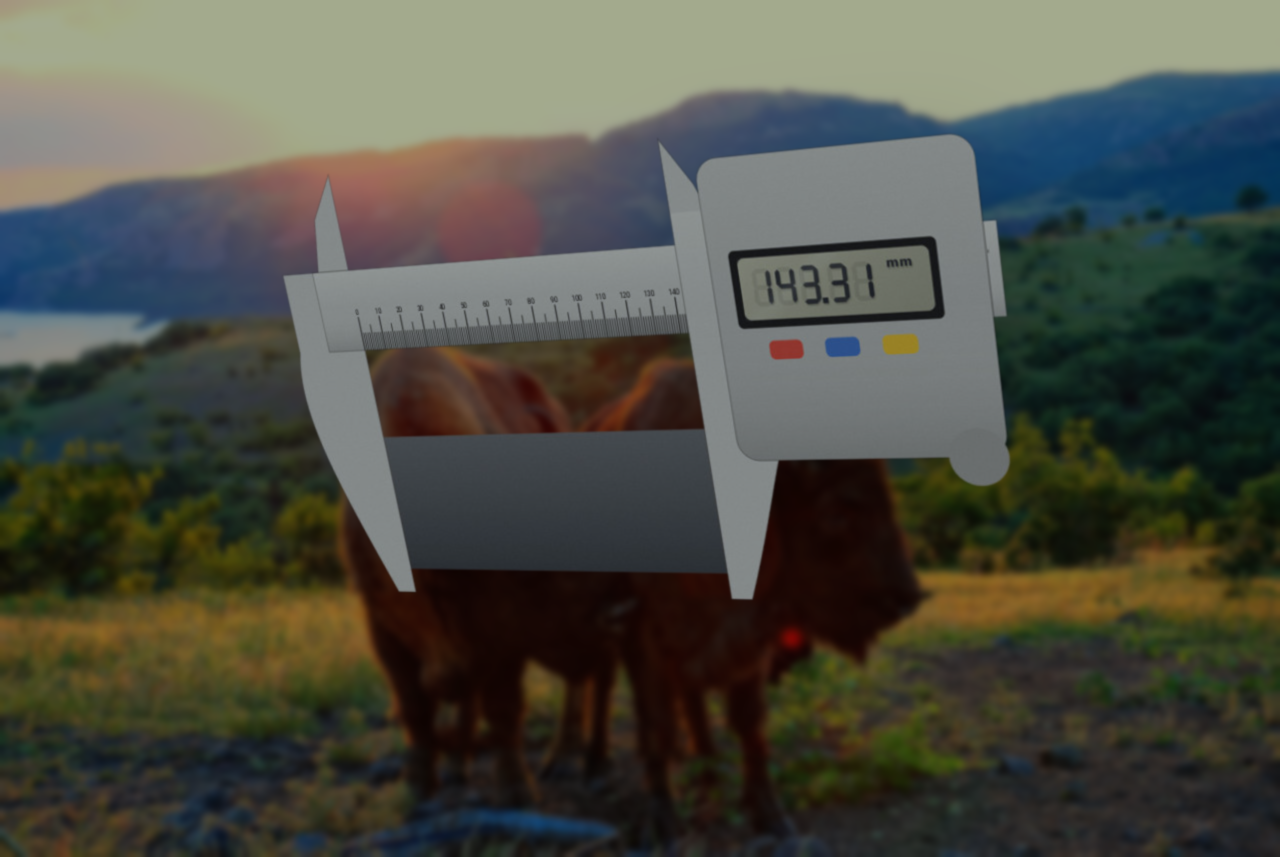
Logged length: 143.31
